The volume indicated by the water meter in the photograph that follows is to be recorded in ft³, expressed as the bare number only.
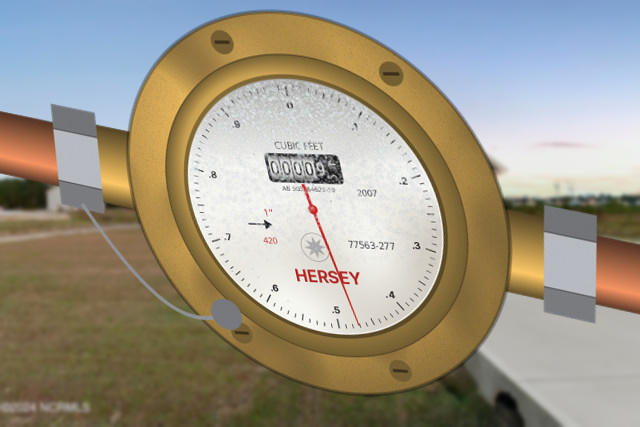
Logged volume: 92.47
